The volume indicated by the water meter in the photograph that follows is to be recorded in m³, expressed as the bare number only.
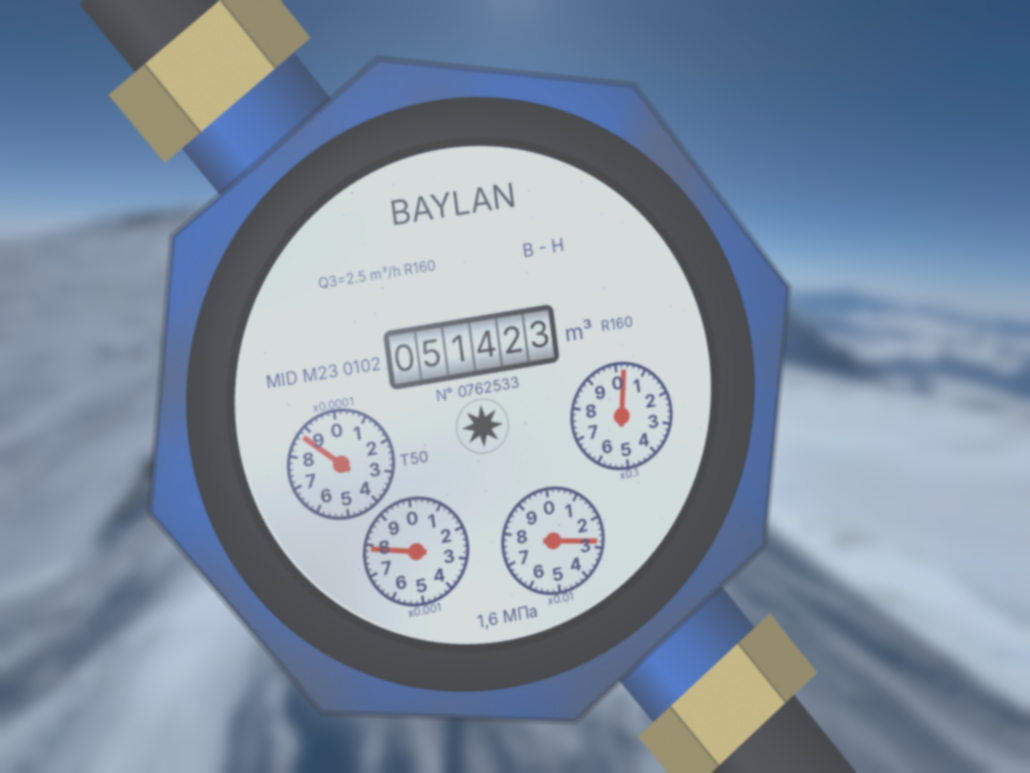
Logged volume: 51423.0278
